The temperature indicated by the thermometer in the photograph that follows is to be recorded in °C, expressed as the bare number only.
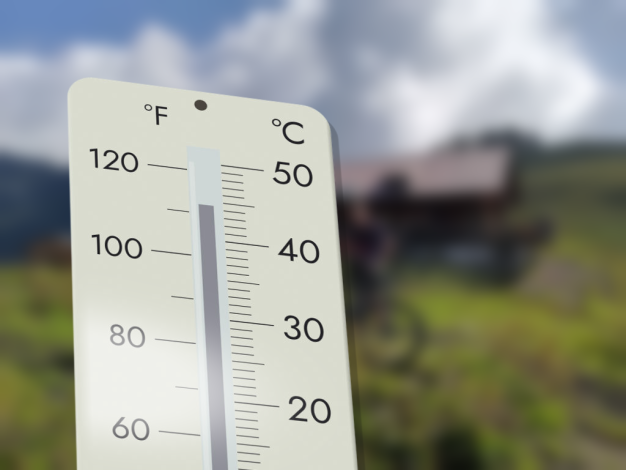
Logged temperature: 44.5
